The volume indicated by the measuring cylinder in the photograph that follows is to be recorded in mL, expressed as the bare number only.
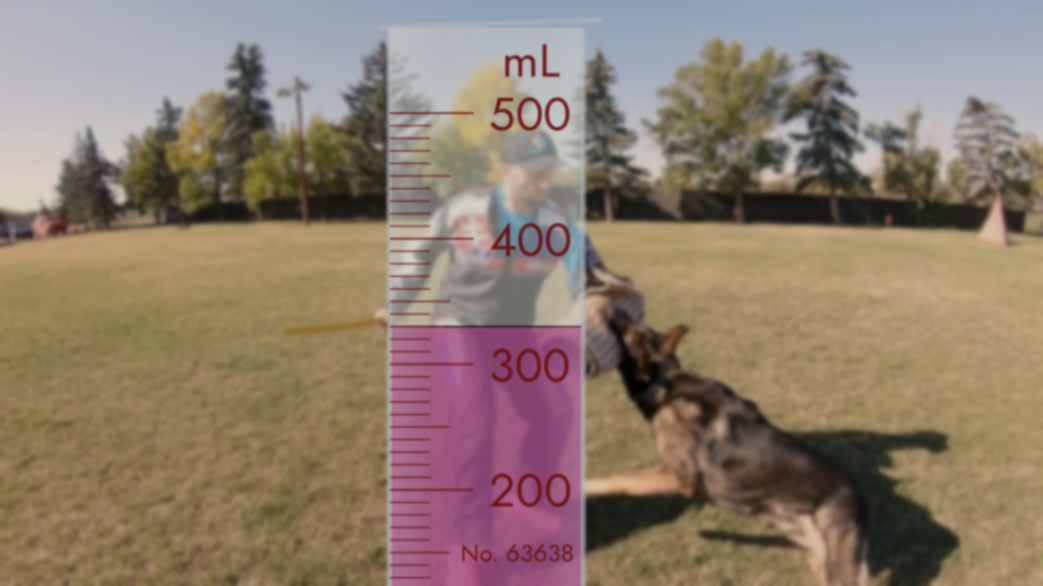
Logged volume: 330
